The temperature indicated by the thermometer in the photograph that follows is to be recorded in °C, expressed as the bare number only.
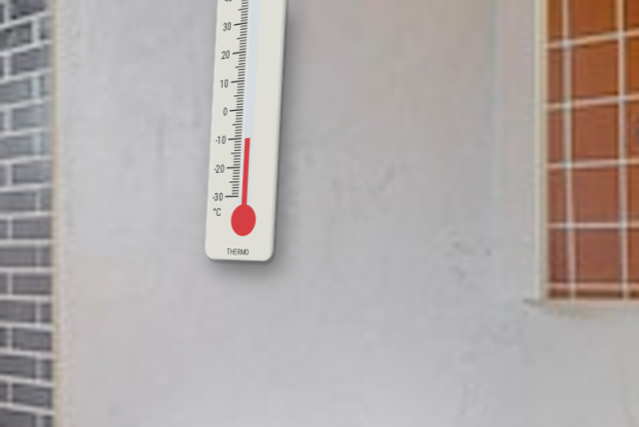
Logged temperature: -10
